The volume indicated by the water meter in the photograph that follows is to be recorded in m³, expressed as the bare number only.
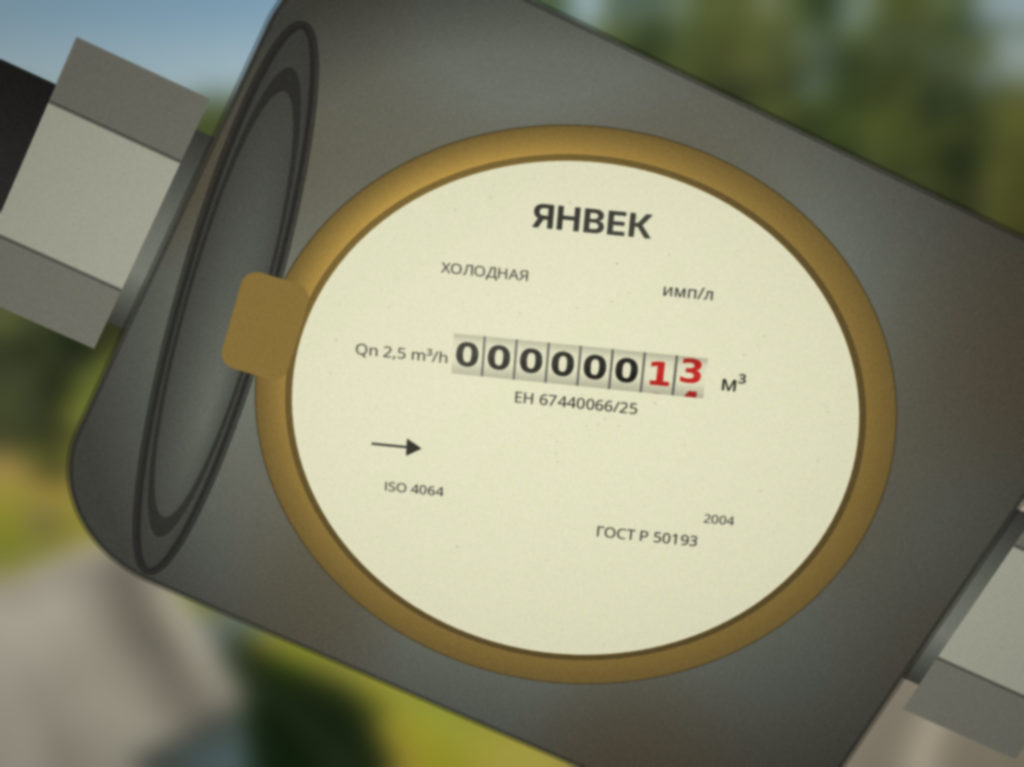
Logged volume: 0.13
